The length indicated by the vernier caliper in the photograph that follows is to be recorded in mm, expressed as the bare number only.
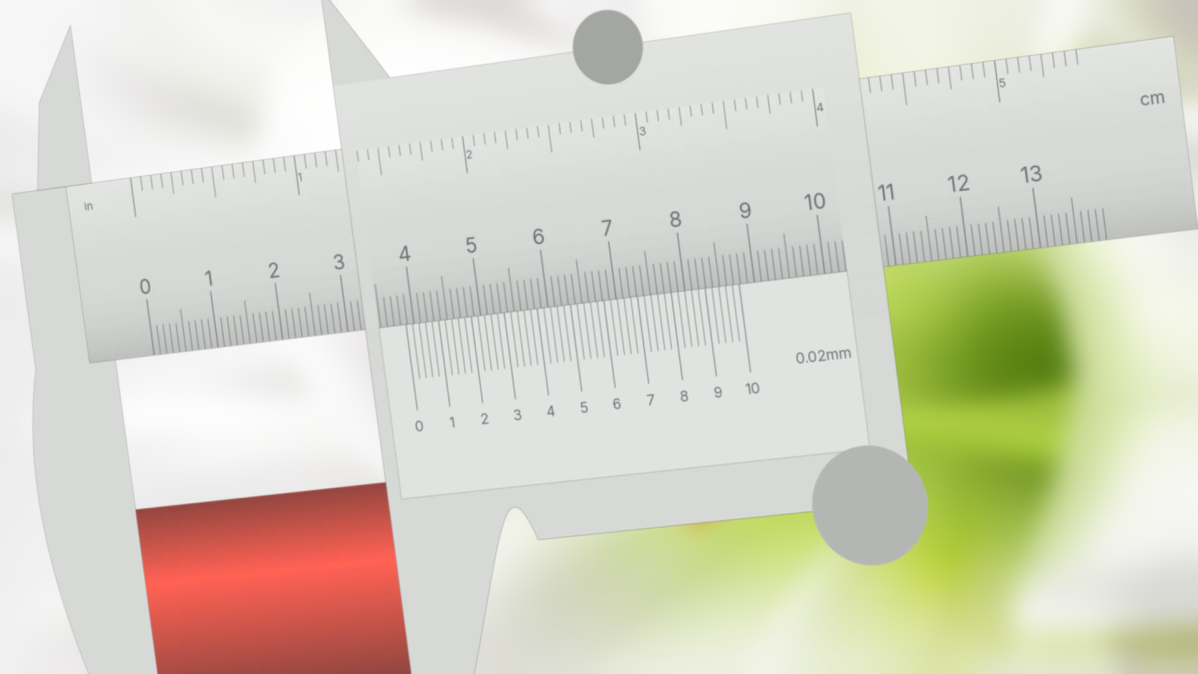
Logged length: 38.8
